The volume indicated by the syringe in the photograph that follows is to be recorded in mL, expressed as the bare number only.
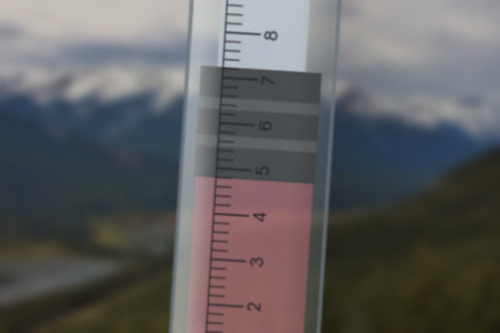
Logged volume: 4.8
